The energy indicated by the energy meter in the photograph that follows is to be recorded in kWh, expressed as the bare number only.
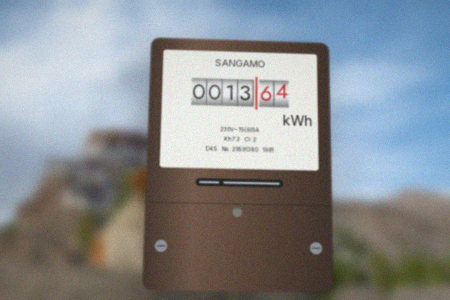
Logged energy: 13.64
